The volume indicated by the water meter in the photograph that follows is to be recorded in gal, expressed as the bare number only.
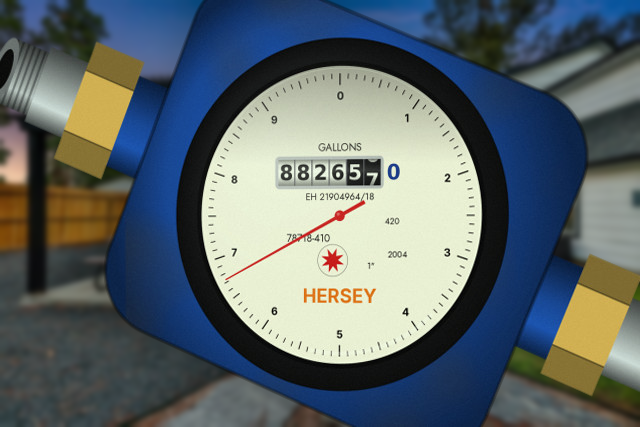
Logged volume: 8826566.7
